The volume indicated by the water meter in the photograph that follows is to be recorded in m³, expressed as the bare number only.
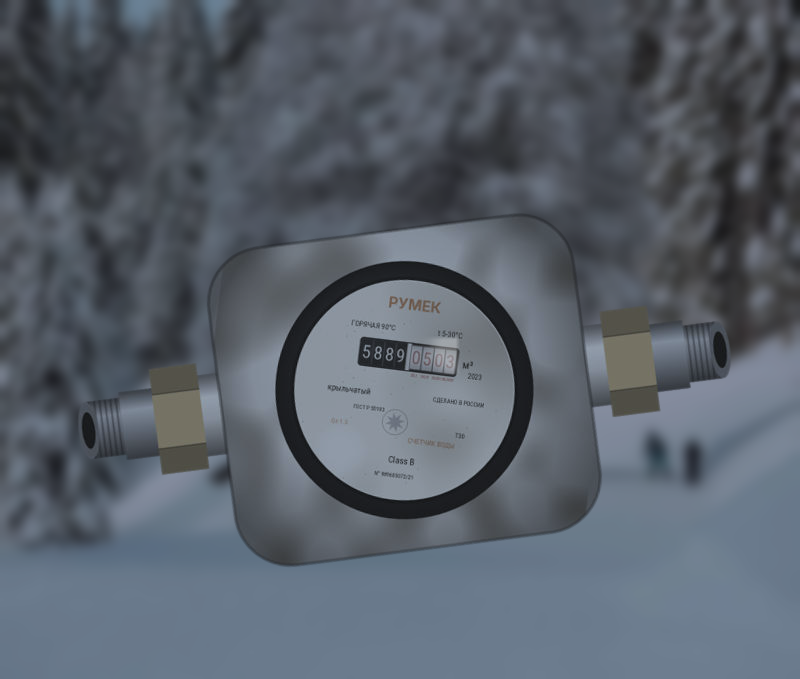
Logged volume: 5889.0503
